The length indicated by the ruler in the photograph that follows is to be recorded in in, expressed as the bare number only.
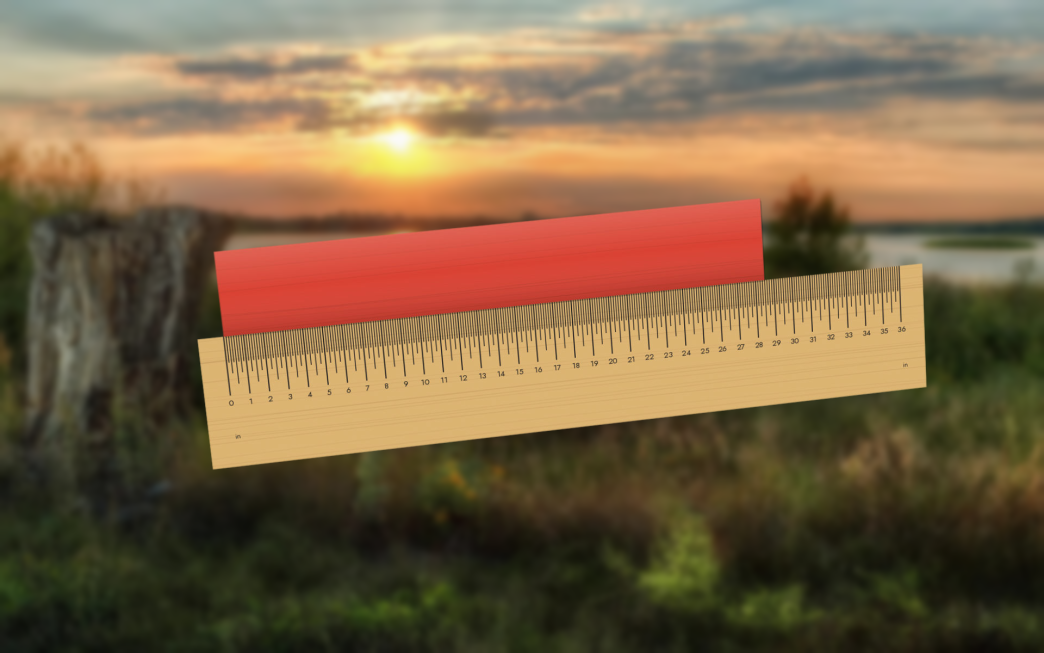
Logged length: 28.5
